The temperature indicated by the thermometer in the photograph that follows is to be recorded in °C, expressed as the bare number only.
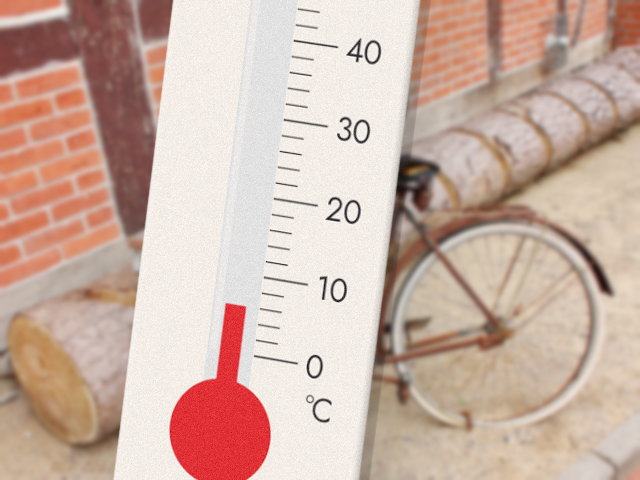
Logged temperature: 6
